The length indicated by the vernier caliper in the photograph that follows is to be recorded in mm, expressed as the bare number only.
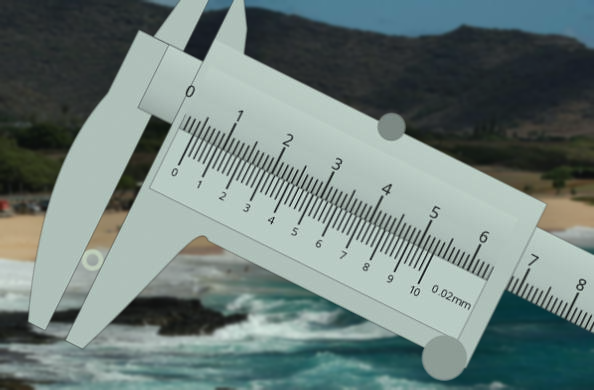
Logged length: 4.0
